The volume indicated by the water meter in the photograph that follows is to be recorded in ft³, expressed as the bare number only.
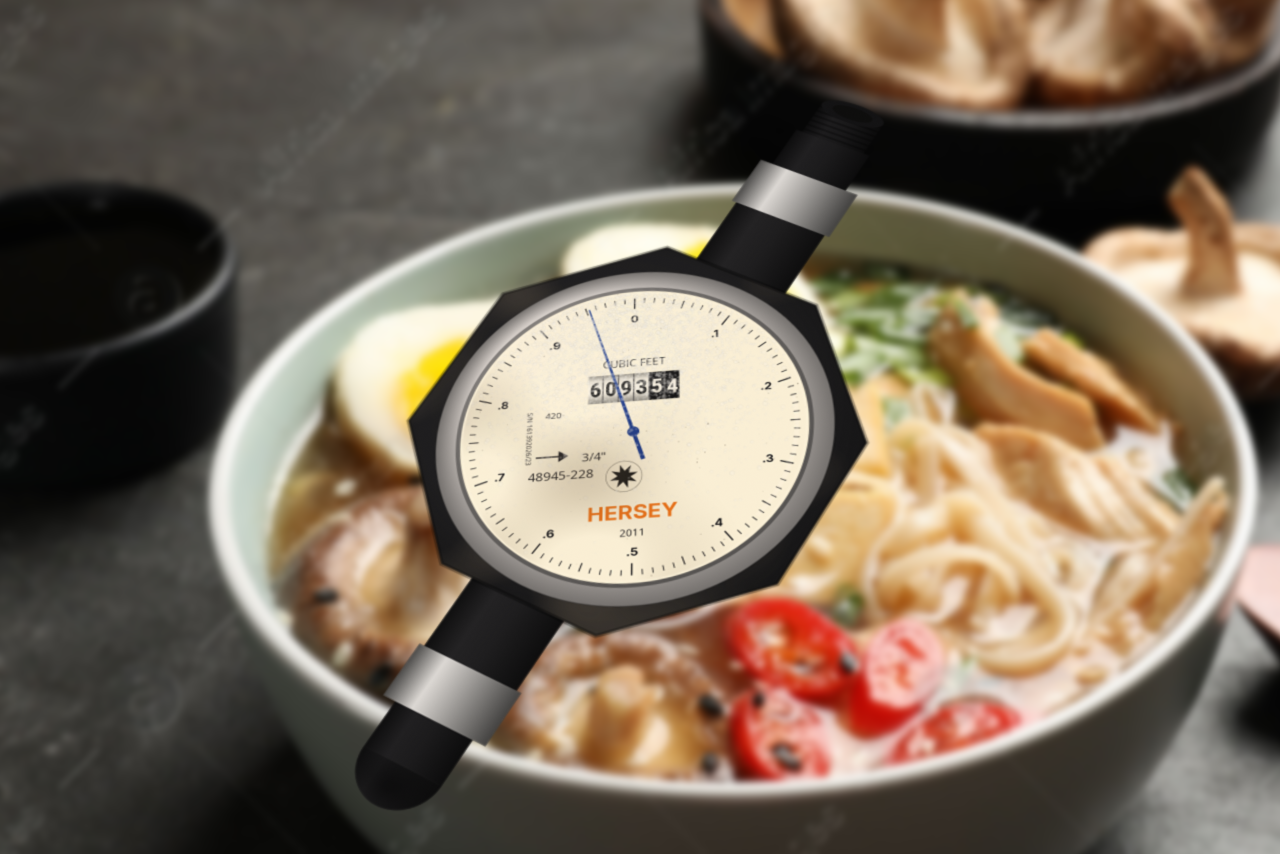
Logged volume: 609353.95
